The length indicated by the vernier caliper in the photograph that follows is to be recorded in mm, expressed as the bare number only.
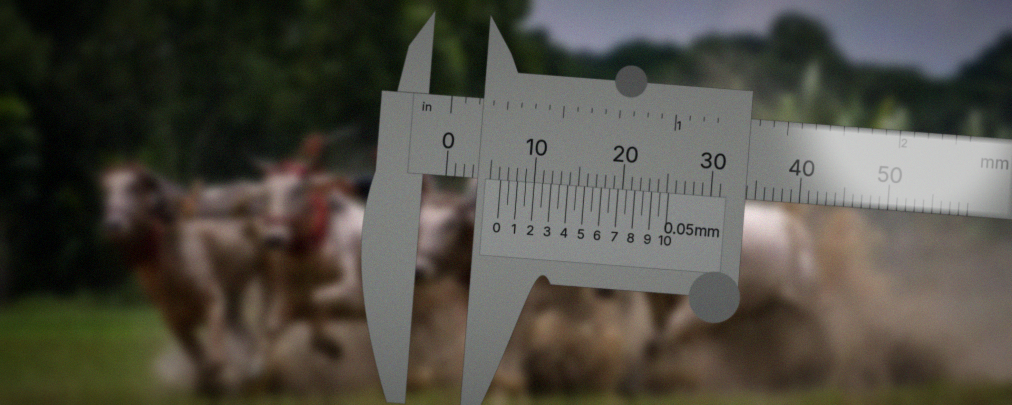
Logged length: 6.2
